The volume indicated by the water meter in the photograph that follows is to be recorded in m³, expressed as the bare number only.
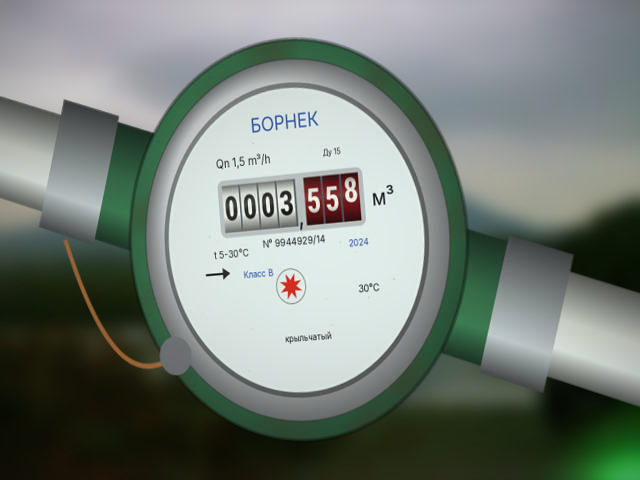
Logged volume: 3.558
